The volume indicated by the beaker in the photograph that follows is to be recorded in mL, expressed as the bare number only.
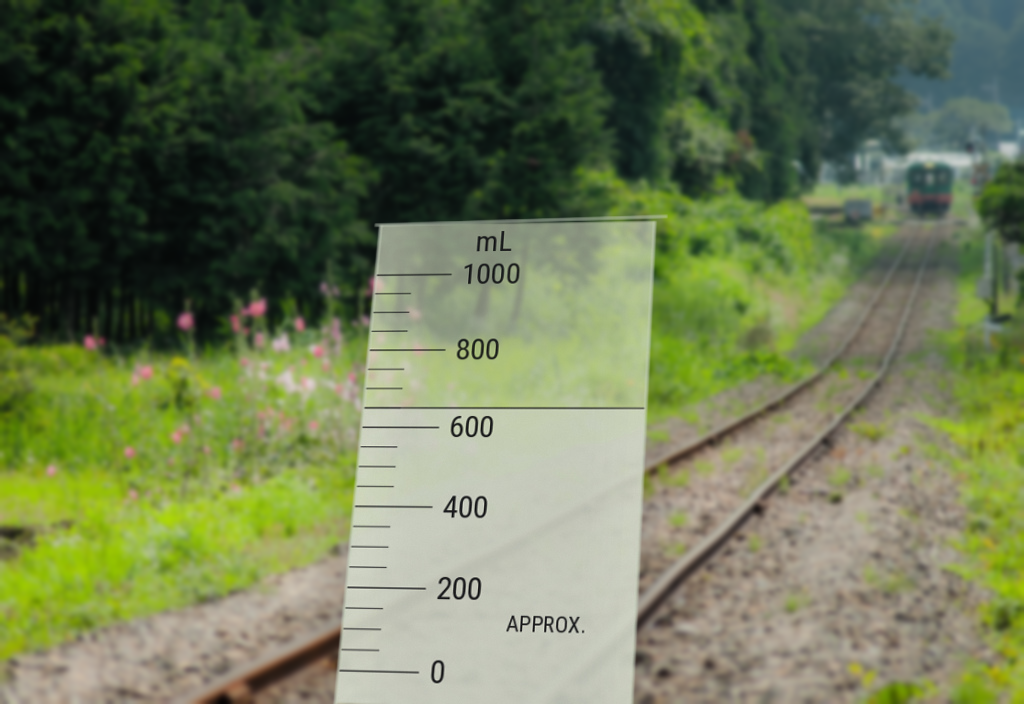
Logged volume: 650
